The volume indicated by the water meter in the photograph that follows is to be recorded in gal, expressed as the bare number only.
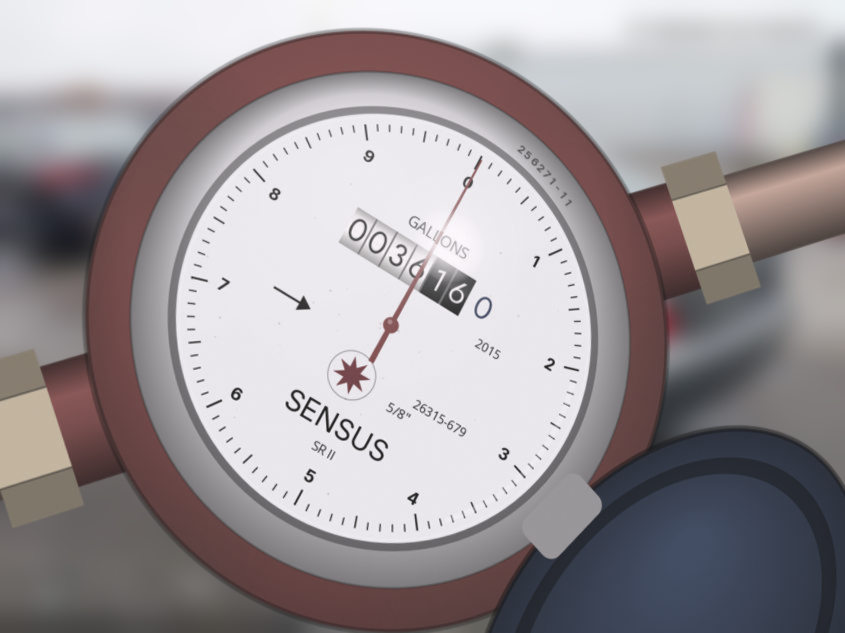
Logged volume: 36160.0
